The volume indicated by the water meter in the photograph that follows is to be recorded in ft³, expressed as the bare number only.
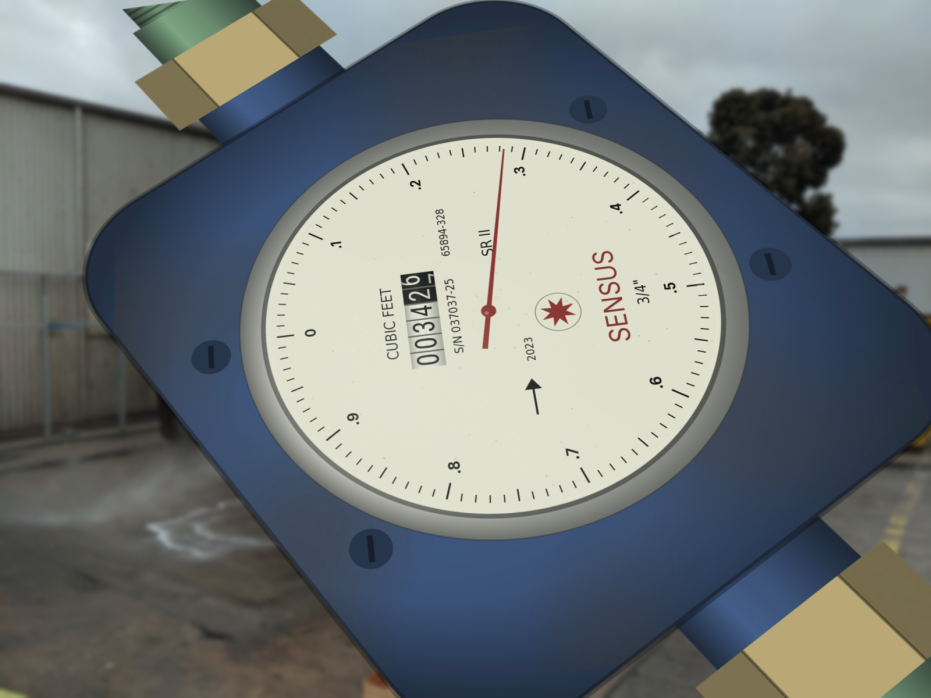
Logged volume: 3426.28
